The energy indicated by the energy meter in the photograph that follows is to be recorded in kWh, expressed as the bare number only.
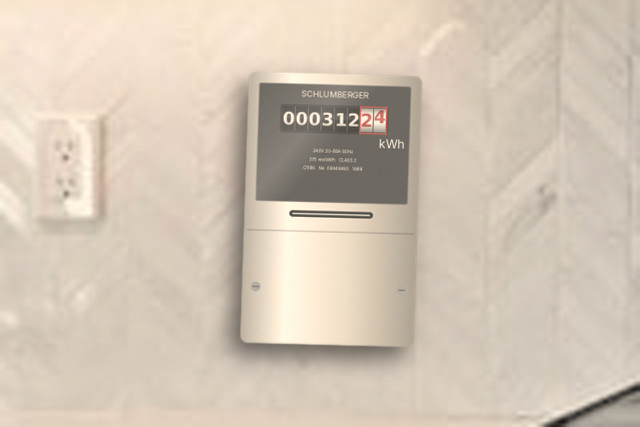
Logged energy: 312.24
